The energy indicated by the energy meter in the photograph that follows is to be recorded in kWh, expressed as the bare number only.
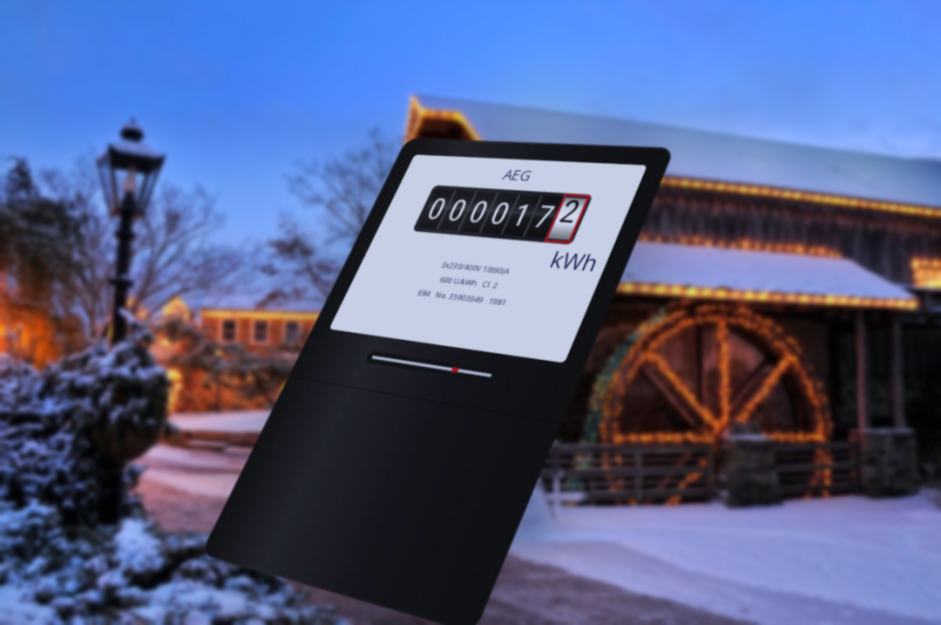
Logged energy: 17.2
